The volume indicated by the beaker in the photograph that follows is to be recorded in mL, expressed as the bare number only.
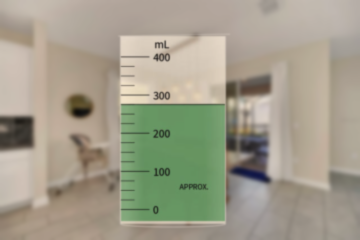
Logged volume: 275
